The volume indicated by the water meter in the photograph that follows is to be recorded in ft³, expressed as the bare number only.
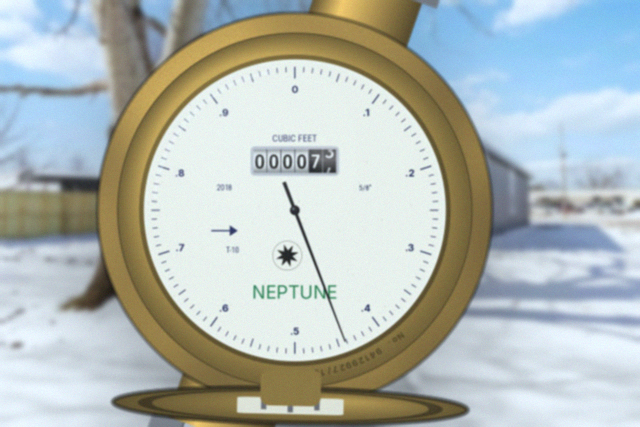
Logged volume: 73.44
